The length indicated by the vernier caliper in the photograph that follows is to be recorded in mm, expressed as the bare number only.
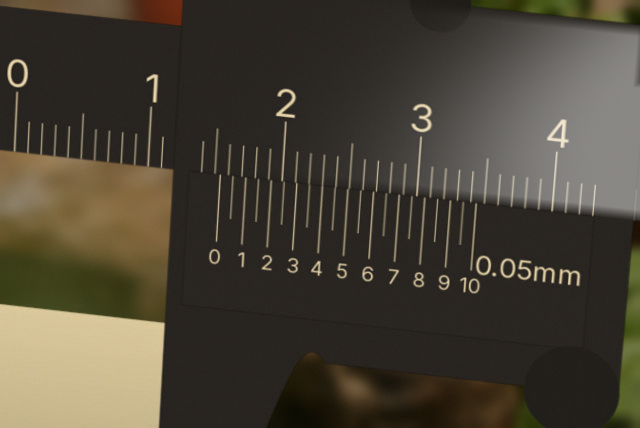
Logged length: 15.4
